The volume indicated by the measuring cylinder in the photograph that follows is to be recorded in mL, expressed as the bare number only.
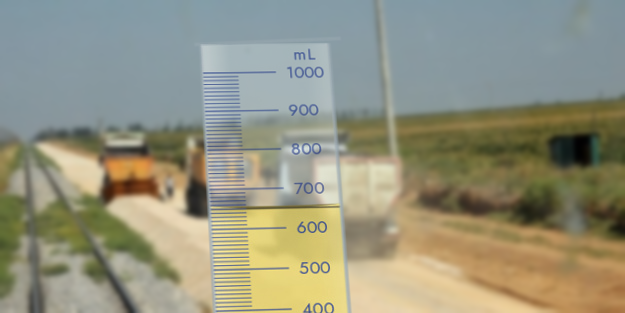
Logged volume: 650
